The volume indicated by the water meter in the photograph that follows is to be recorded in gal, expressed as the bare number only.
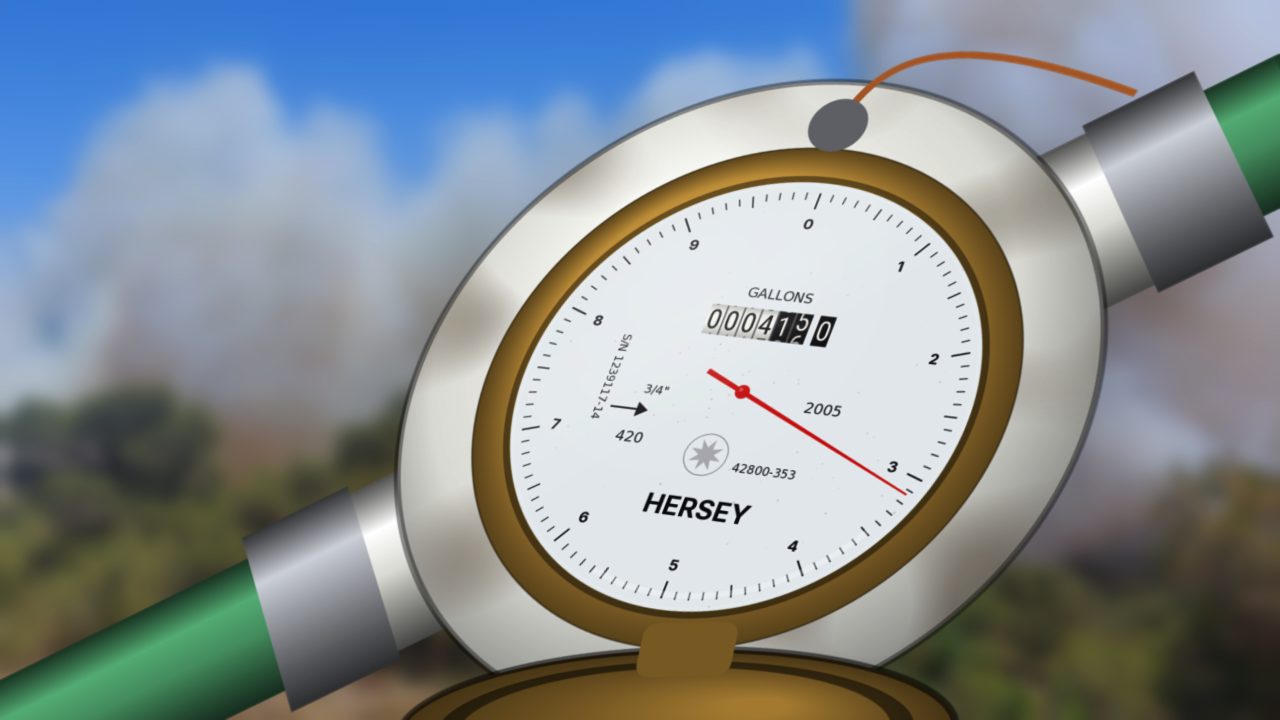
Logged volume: 4153.1
